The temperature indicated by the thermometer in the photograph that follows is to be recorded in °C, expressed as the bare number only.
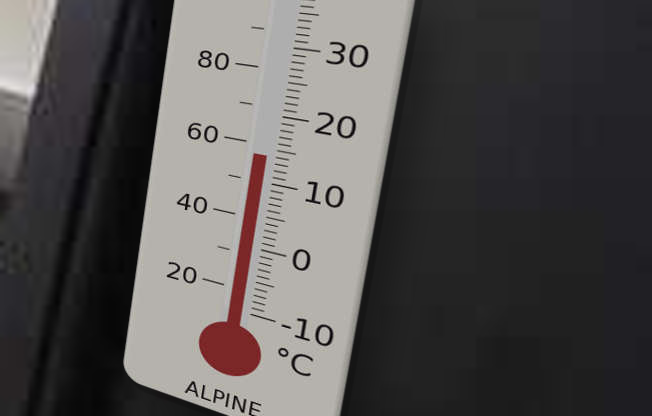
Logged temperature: 14
